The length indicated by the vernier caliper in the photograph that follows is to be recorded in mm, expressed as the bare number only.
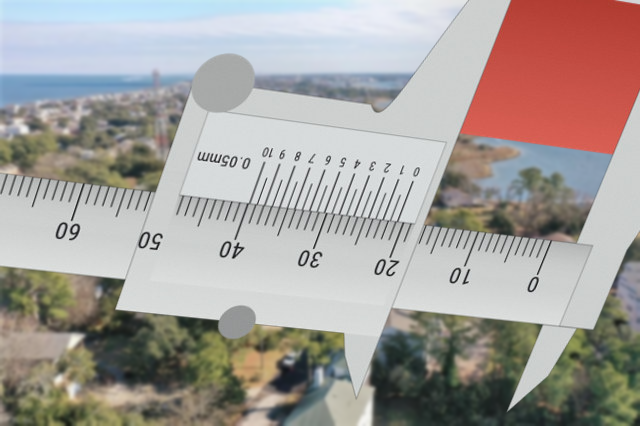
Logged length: 20.8
